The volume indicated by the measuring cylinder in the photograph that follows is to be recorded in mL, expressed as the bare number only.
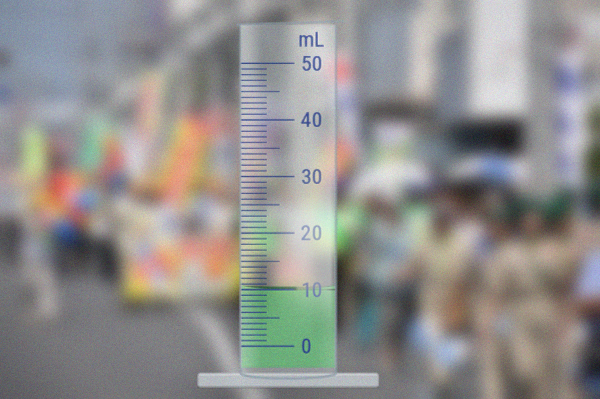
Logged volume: 10
